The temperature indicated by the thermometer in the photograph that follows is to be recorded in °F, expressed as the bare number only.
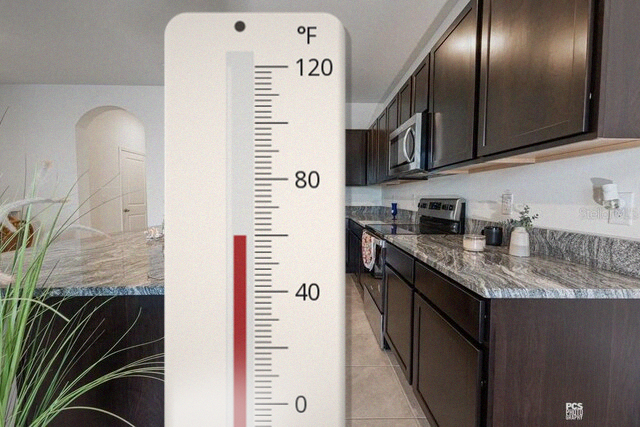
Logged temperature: 60
